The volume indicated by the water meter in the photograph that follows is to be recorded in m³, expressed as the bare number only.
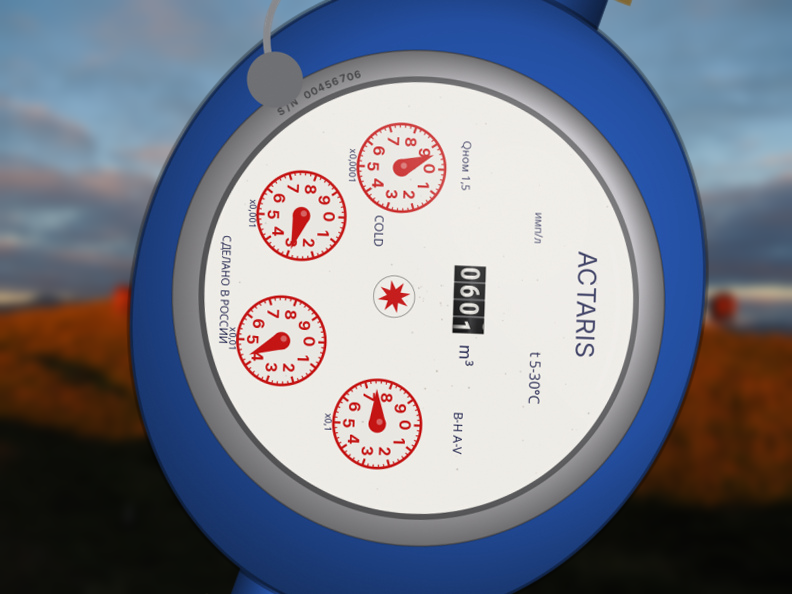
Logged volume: 600.7429
